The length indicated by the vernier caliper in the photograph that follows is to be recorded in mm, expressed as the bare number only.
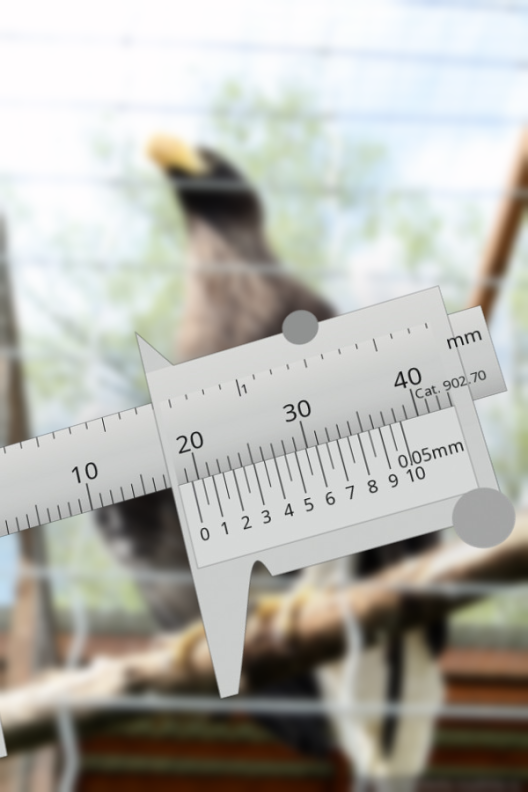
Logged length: 19.4
